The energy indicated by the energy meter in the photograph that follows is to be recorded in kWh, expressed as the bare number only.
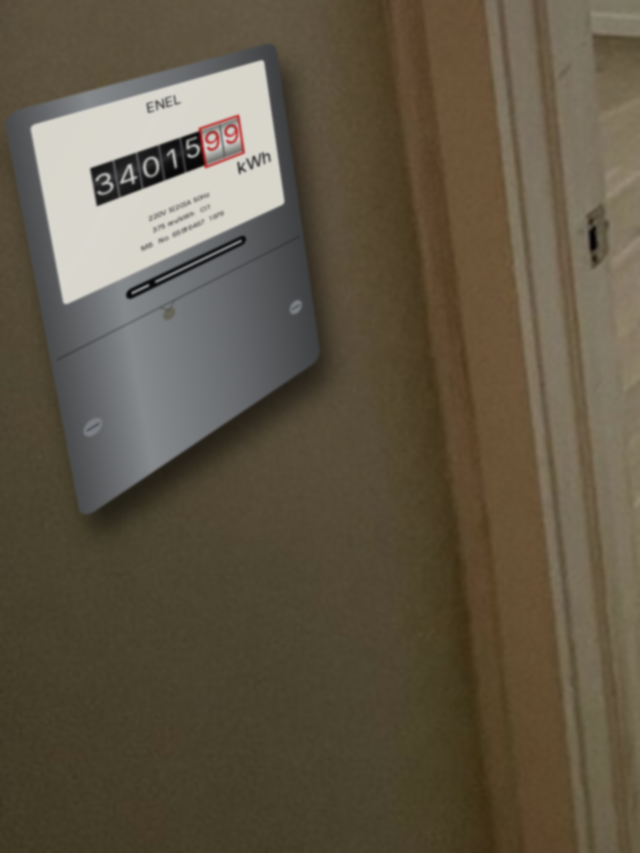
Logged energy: 34015.99
